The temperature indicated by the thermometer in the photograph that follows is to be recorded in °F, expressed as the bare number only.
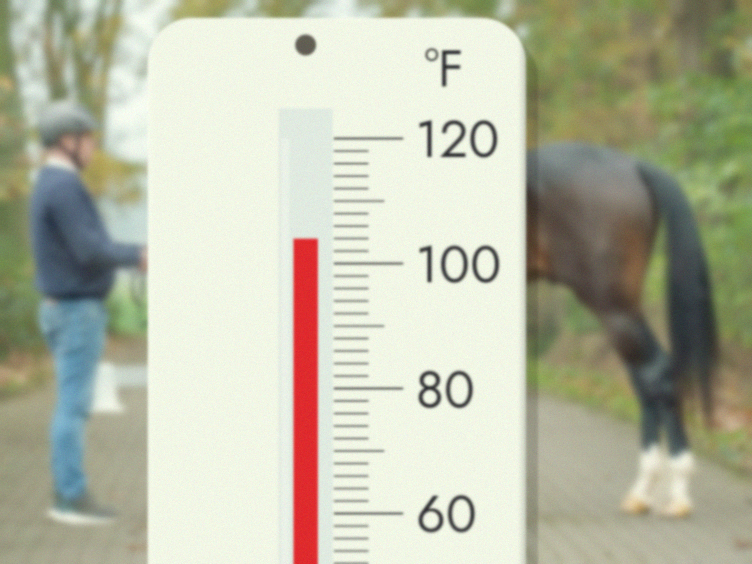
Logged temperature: 104
